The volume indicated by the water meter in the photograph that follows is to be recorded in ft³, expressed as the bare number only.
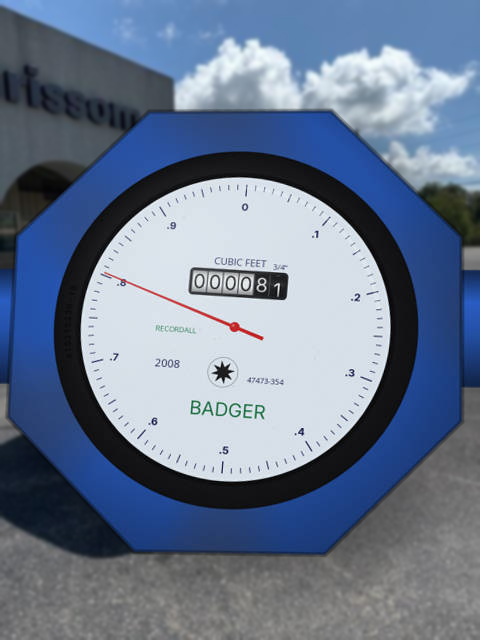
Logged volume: 80.80
